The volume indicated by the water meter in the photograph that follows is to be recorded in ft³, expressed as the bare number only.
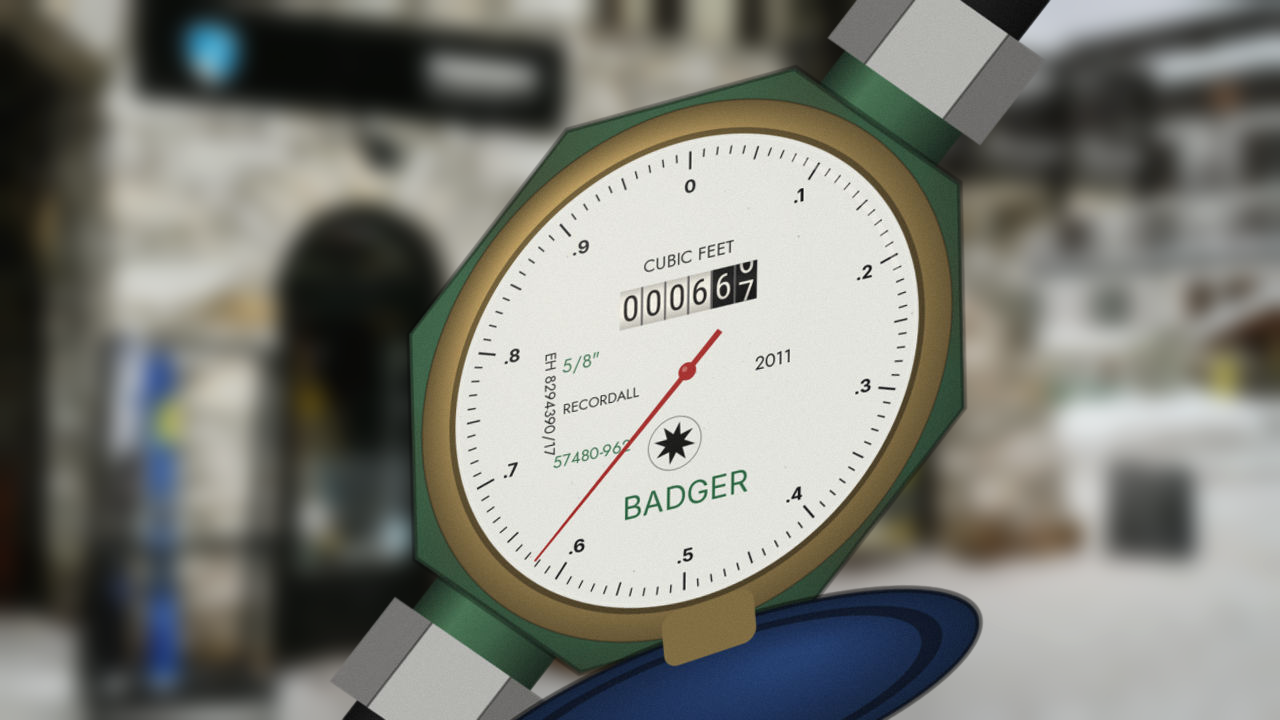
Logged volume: 666.62
